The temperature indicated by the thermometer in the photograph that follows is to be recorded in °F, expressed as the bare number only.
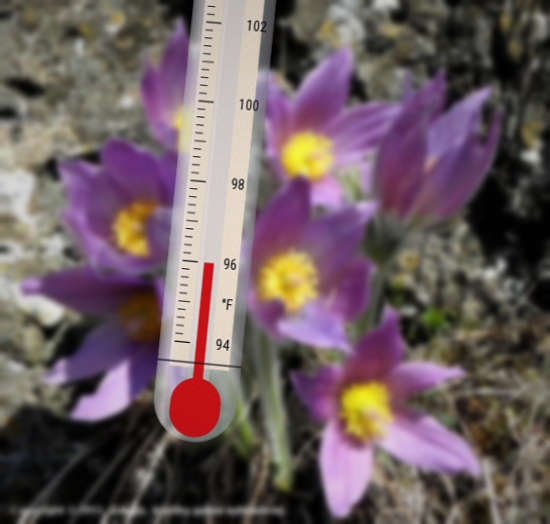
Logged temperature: 96
